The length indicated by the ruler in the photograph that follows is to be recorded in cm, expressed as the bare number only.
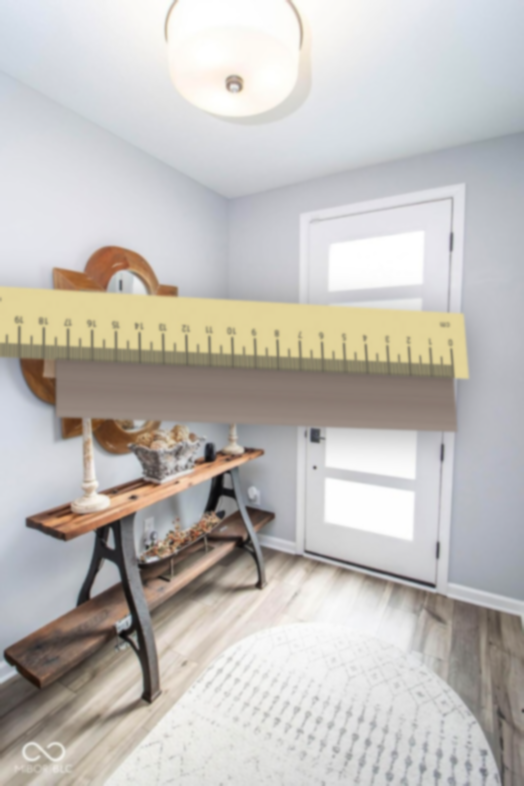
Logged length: 17.5
